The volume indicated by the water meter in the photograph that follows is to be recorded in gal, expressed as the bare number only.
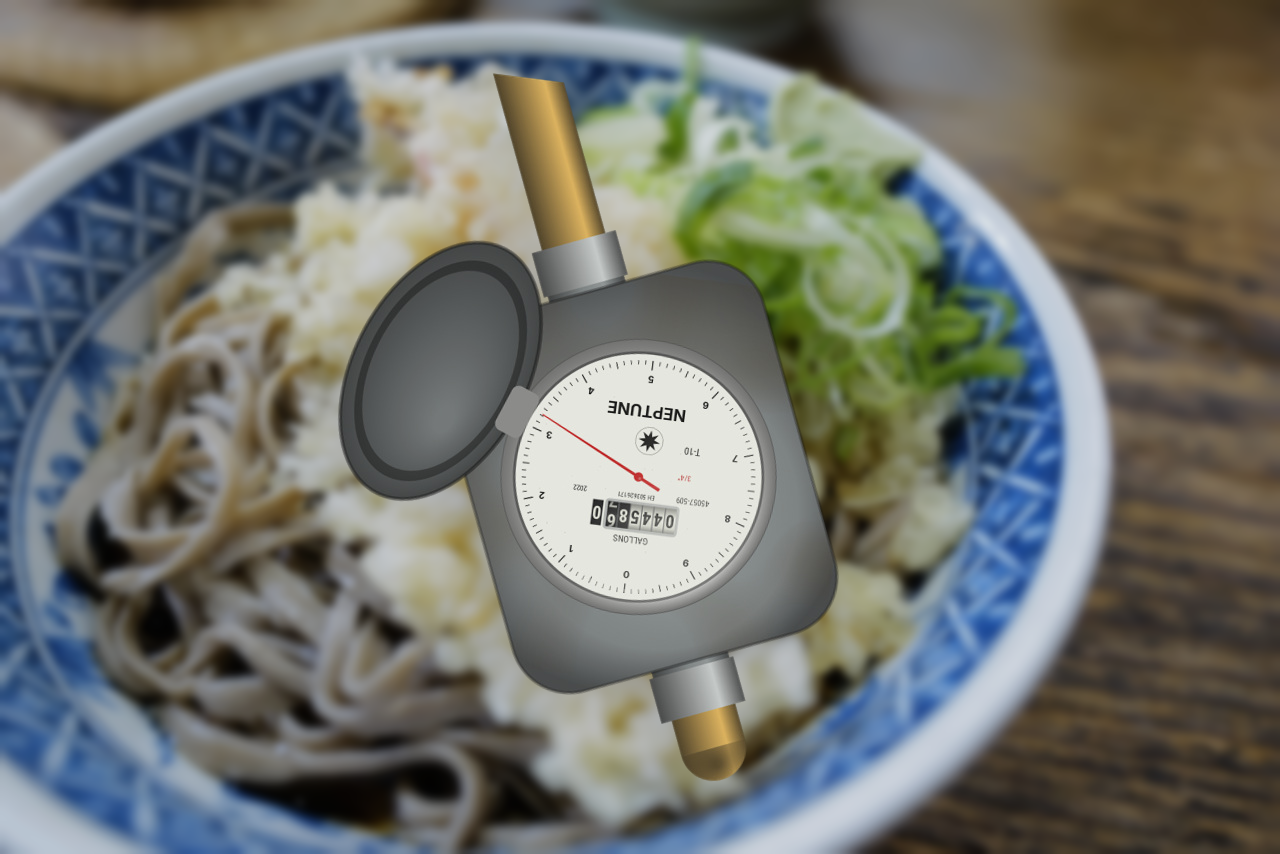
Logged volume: 445863.2
